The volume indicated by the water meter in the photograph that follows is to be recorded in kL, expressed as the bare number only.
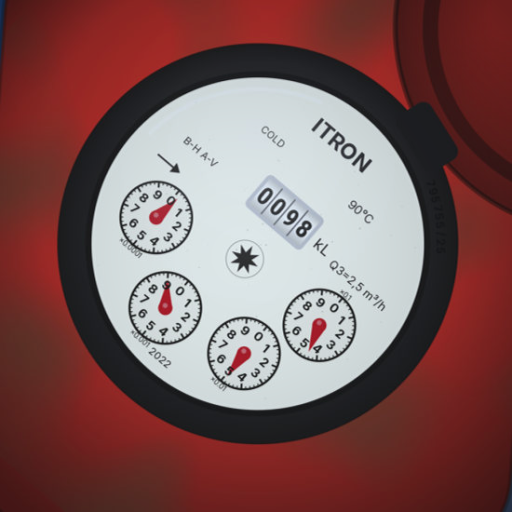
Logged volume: 98.4490
